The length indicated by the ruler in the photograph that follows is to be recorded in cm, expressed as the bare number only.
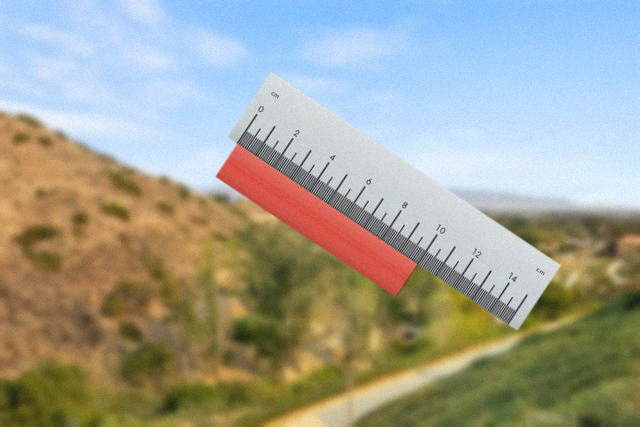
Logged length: 10
